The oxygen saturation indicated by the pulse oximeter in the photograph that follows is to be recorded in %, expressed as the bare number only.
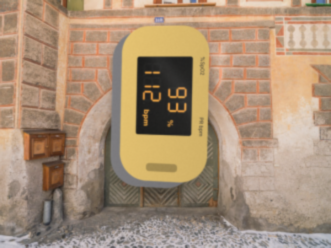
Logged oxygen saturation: 93
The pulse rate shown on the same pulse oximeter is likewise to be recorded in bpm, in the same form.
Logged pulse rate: 112
